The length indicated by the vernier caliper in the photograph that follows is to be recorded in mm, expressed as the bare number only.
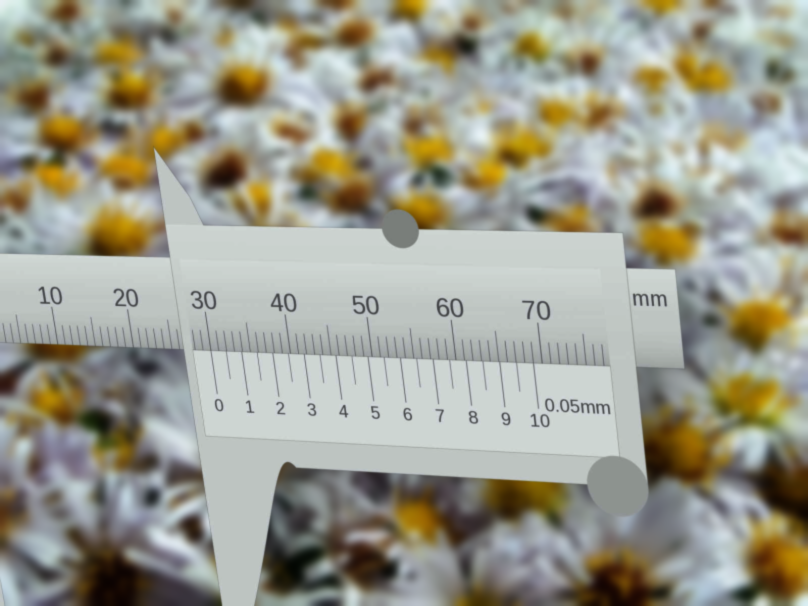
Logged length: 30.0
